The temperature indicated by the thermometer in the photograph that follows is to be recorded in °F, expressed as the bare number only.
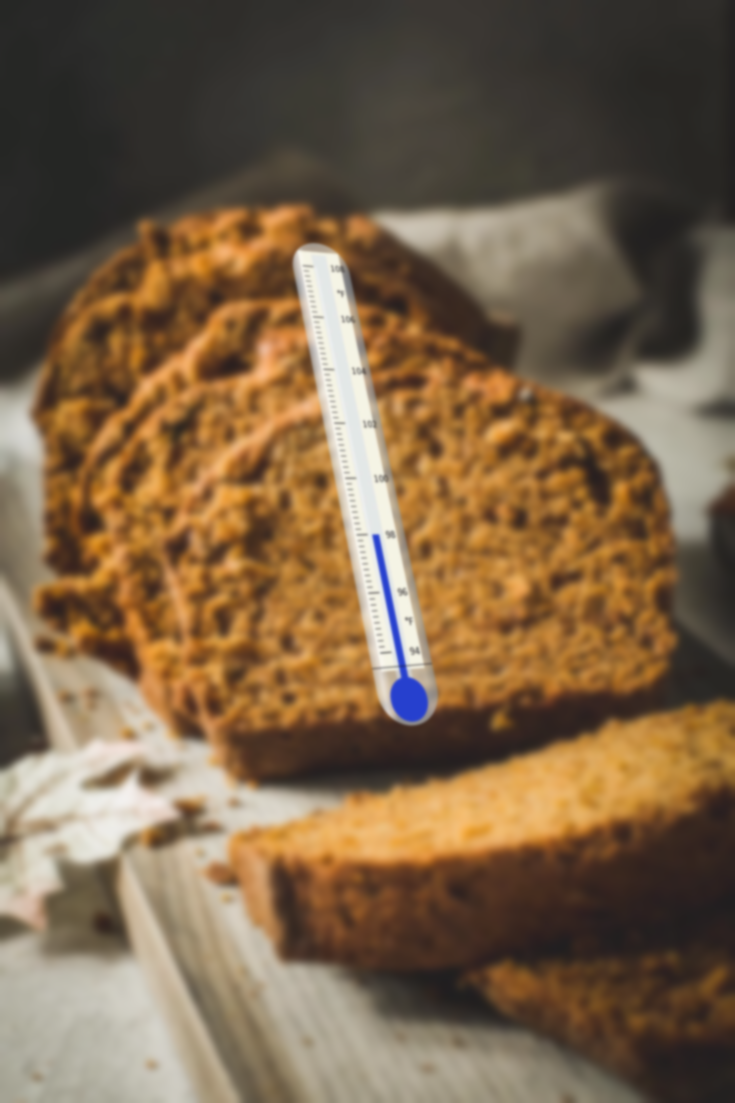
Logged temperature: 98
